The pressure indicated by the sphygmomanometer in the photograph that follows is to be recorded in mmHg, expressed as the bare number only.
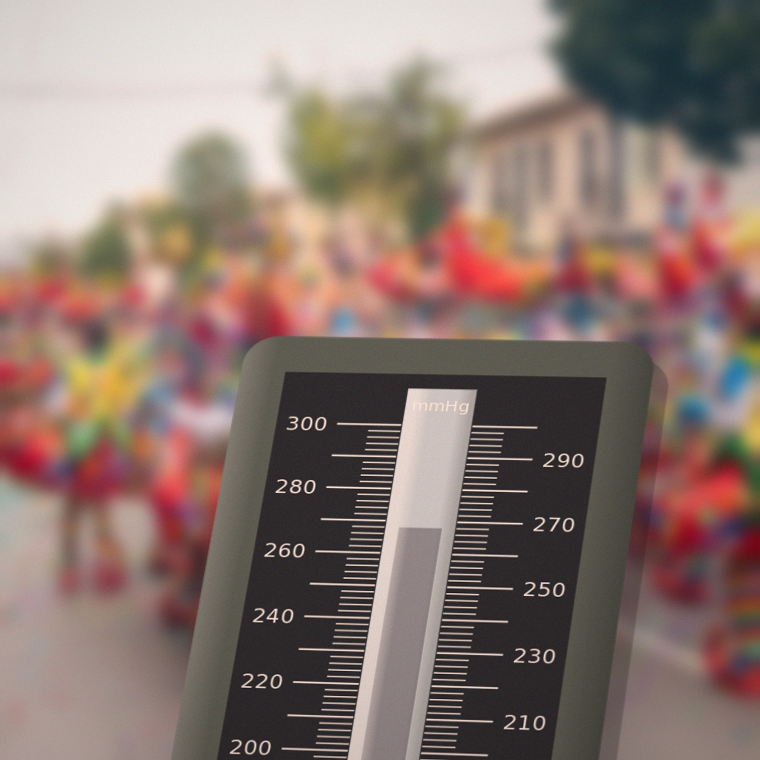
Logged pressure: 268
